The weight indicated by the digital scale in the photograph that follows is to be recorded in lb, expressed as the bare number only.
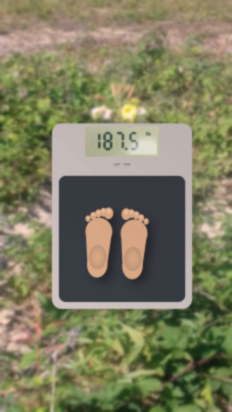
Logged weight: 187.5
